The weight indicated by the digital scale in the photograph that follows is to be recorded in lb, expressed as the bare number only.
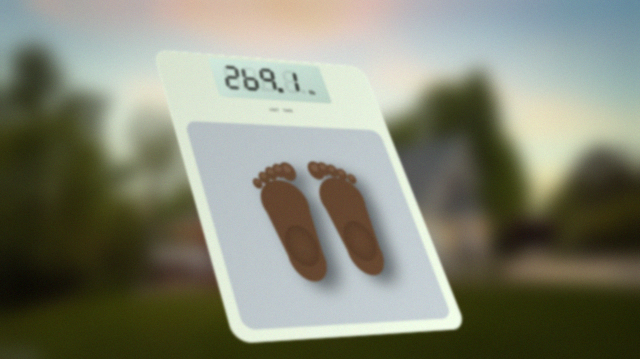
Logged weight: 269.1
